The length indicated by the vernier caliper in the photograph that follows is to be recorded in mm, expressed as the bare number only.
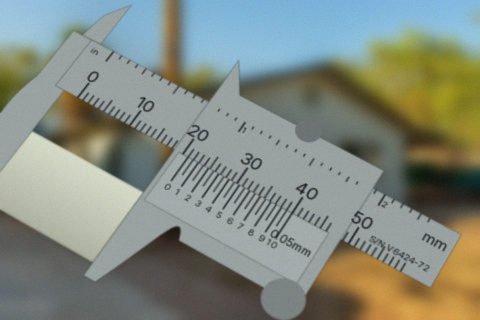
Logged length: 21.0
